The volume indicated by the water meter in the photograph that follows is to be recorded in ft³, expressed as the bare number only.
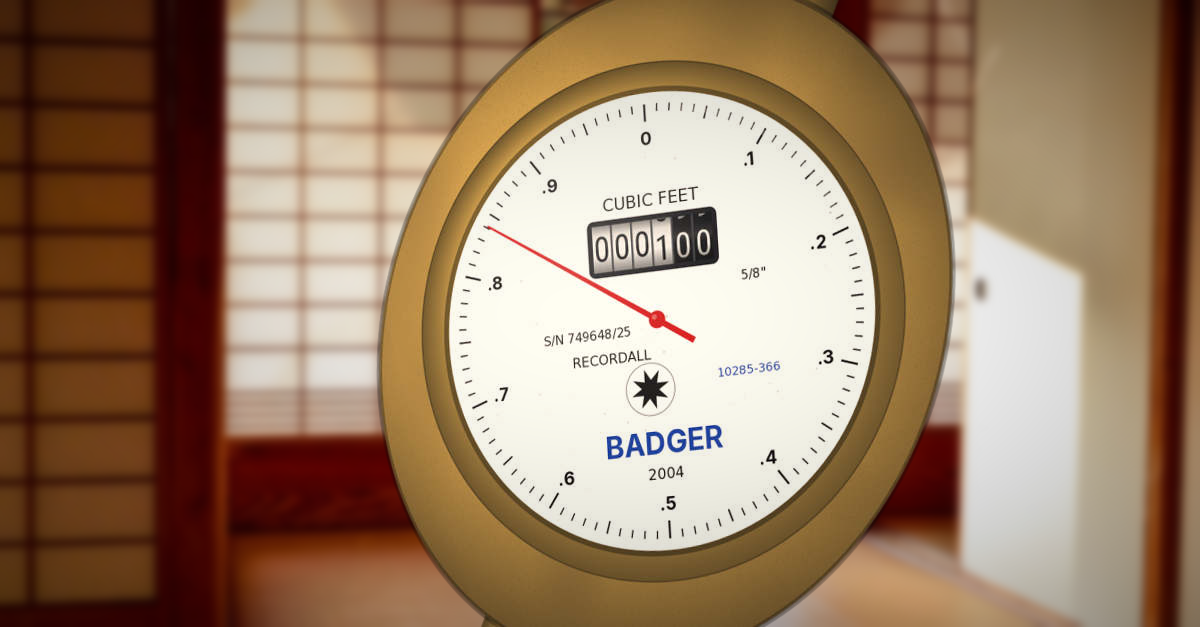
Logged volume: 99.84
